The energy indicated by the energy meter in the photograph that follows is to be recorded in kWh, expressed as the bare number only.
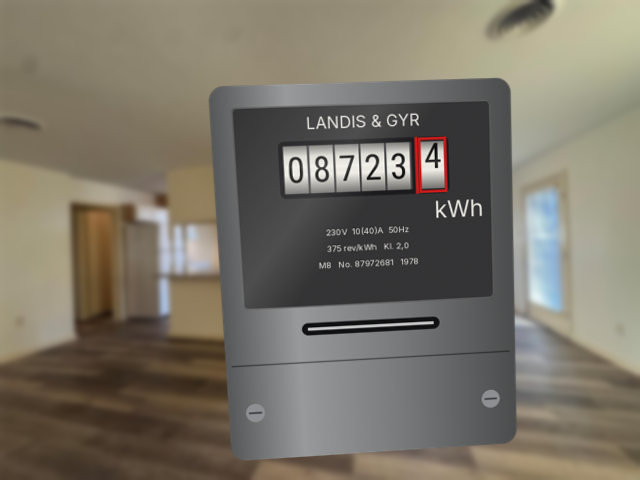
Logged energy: 8723.4
